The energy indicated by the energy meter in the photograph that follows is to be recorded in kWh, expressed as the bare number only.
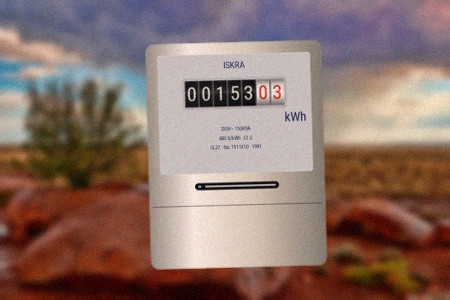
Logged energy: 153.03
